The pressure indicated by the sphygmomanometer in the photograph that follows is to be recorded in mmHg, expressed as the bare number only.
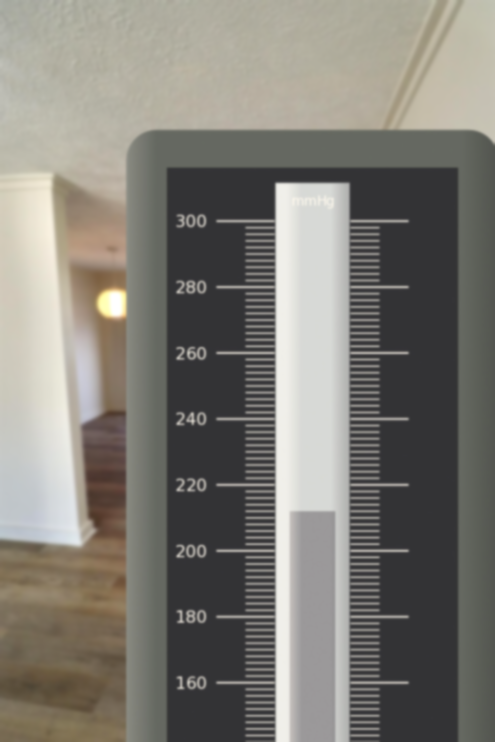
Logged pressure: 212
